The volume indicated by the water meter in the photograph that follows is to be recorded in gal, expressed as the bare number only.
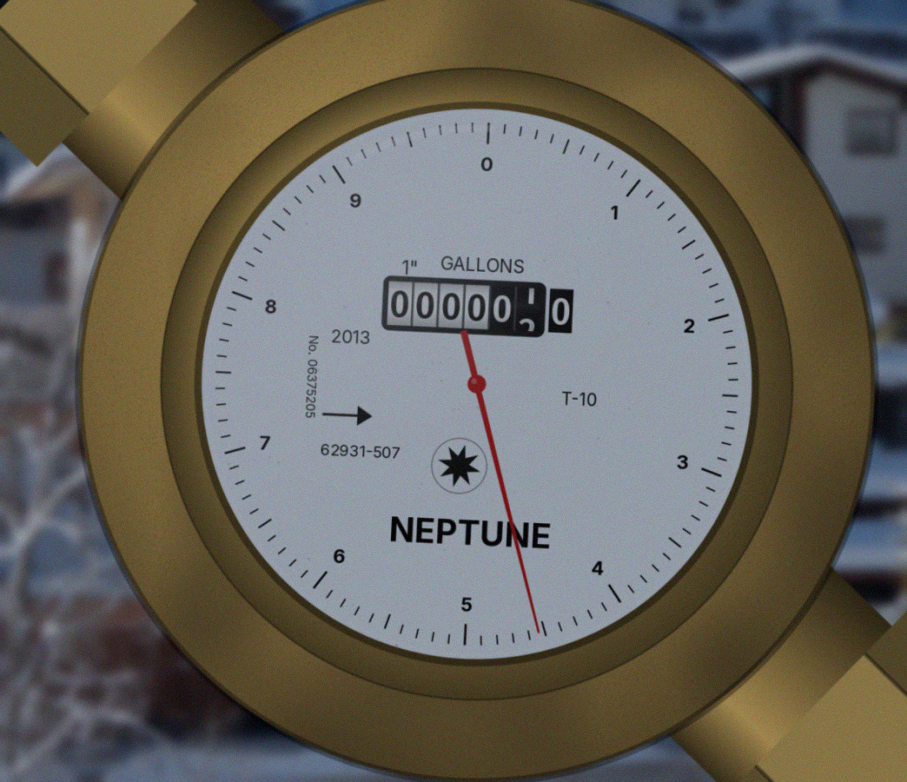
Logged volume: 14.5
